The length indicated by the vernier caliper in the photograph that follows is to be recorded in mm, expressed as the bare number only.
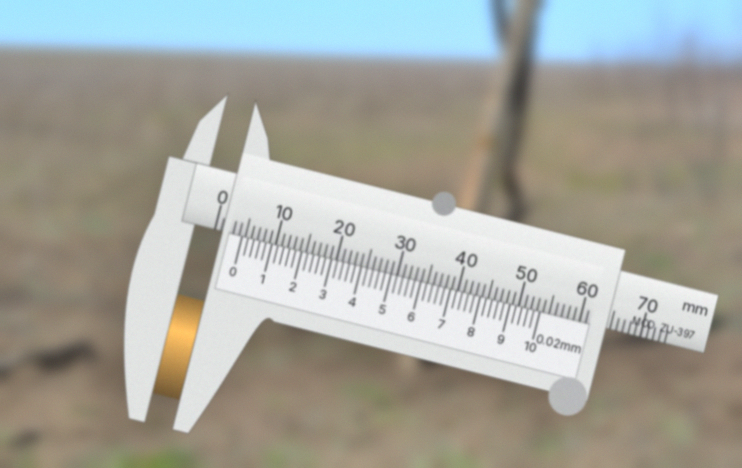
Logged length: 4.5
